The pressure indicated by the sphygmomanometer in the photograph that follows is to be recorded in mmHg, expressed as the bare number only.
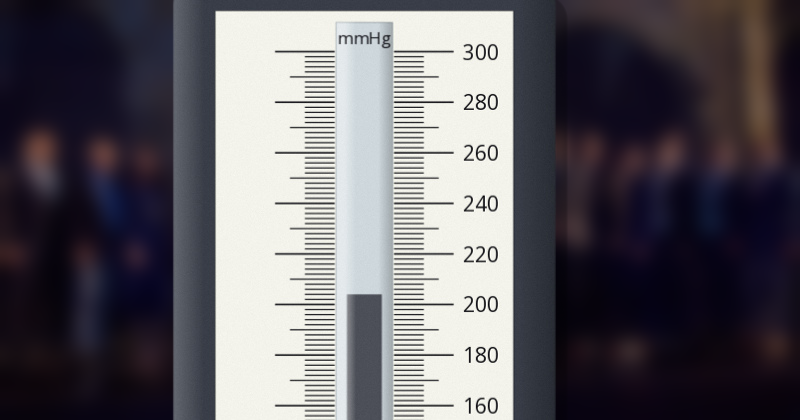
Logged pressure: 204
